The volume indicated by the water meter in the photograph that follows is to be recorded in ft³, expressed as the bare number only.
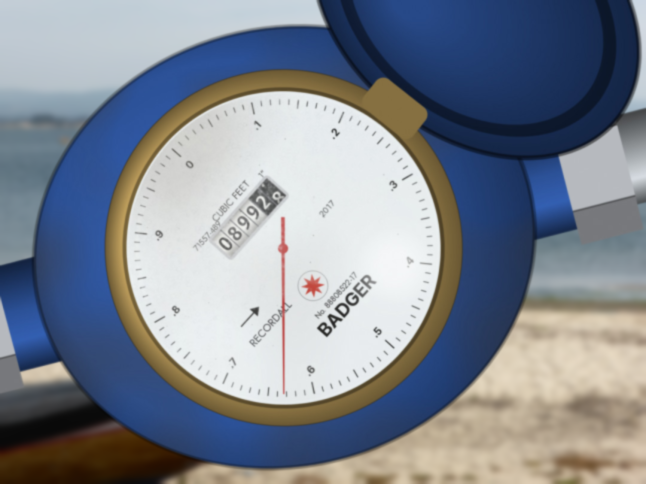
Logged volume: 89927.63
